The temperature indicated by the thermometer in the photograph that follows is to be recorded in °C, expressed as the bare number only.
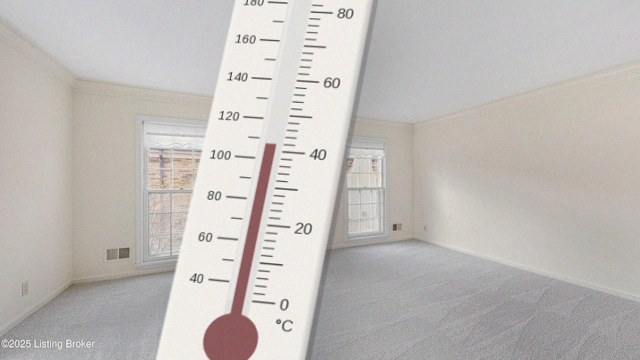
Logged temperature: 42
